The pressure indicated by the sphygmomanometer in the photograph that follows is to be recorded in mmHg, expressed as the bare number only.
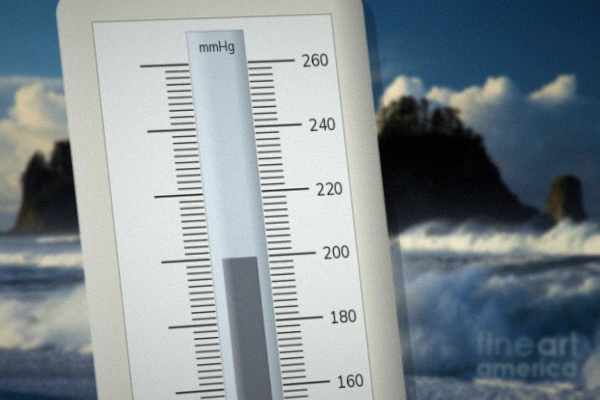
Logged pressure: 200
